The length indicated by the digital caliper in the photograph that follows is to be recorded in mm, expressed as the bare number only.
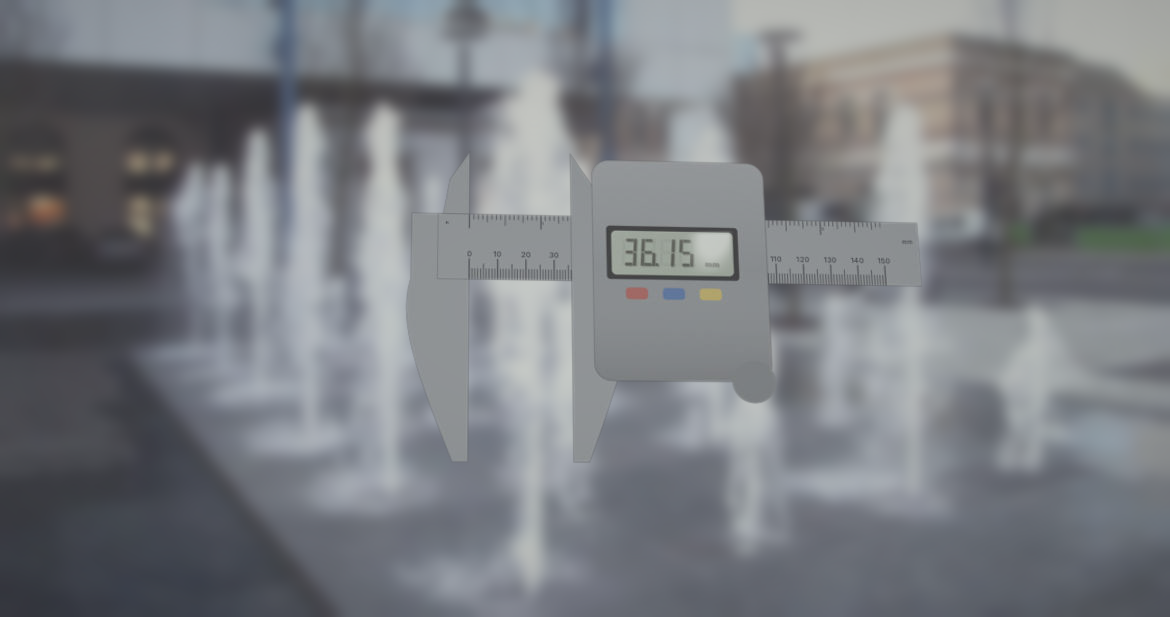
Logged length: 36.15
